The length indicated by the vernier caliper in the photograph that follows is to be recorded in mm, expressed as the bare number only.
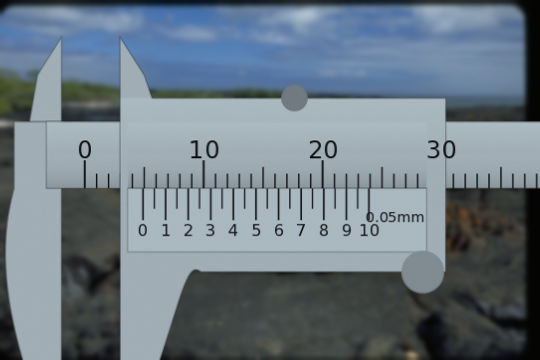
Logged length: 4.9
